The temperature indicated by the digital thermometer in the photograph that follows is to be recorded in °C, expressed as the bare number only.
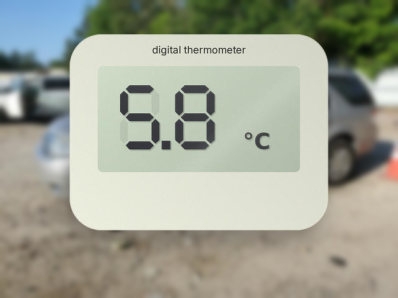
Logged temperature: 5.8
